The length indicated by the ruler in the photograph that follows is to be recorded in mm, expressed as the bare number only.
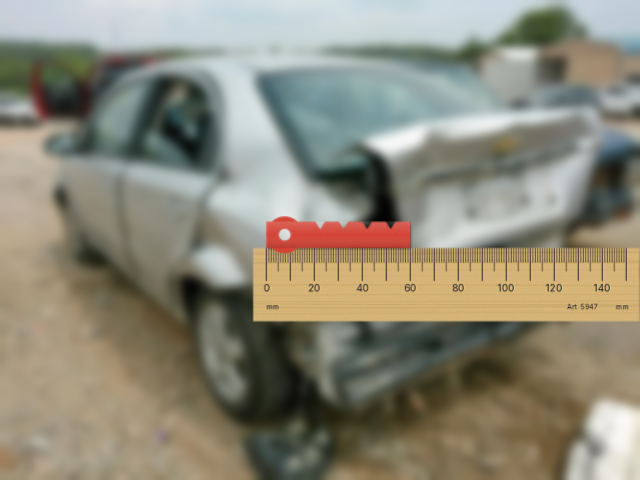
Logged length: 60
